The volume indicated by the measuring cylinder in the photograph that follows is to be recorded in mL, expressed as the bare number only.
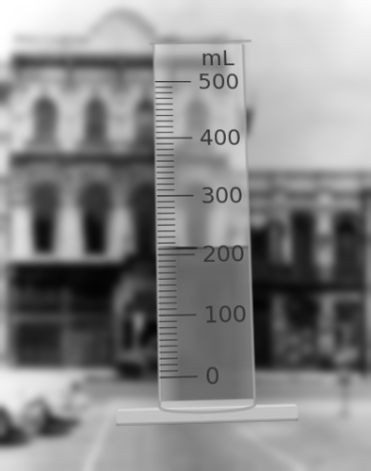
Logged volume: 210
